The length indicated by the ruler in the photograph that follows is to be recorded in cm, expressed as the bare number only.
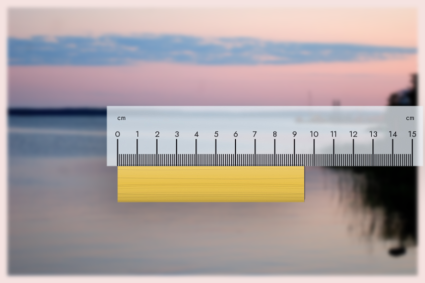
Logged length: 9.5
